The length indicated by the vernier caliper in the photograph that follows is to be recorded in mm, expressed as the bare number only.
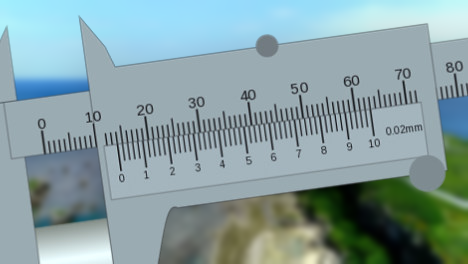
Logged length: 14.0
